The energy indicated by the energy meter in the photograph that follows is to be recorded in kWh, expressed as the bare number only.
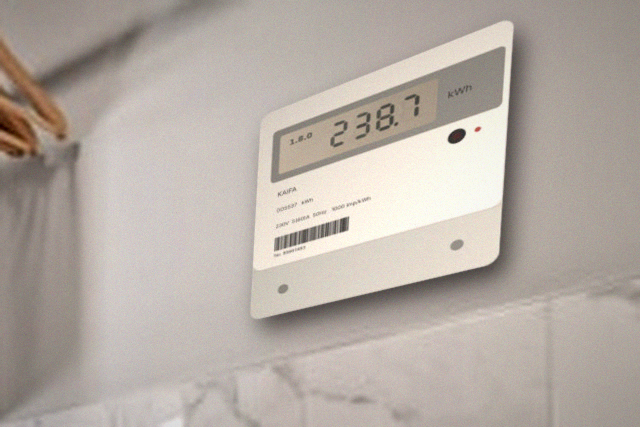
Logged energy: 238.7
